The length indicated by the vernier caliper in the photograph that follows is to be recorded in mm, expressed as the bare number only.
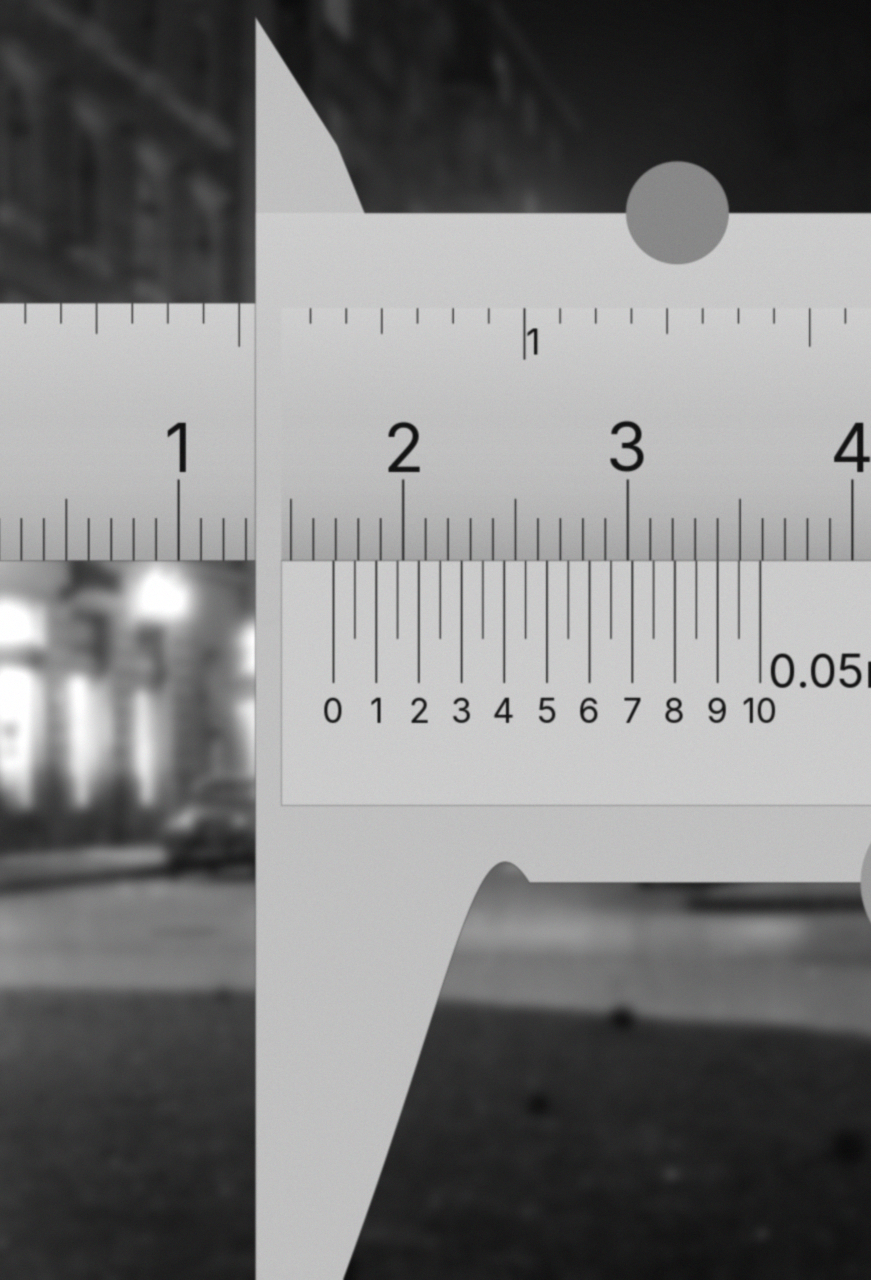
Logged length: 16.9
